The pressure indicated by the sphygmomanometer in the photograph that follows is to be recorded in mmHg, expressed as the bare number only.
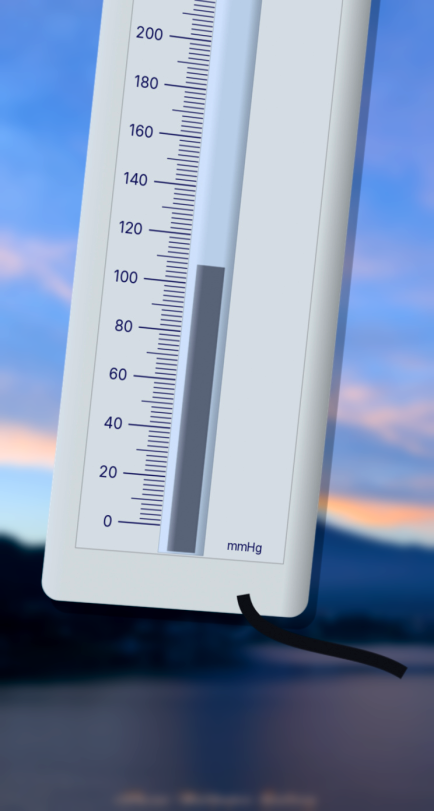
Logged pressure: 108
